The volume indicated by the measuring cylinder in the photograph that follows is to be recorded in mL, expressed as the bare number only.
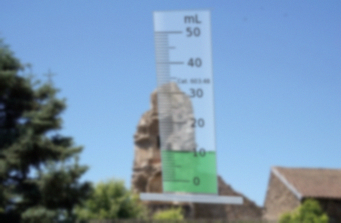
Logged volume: 10
